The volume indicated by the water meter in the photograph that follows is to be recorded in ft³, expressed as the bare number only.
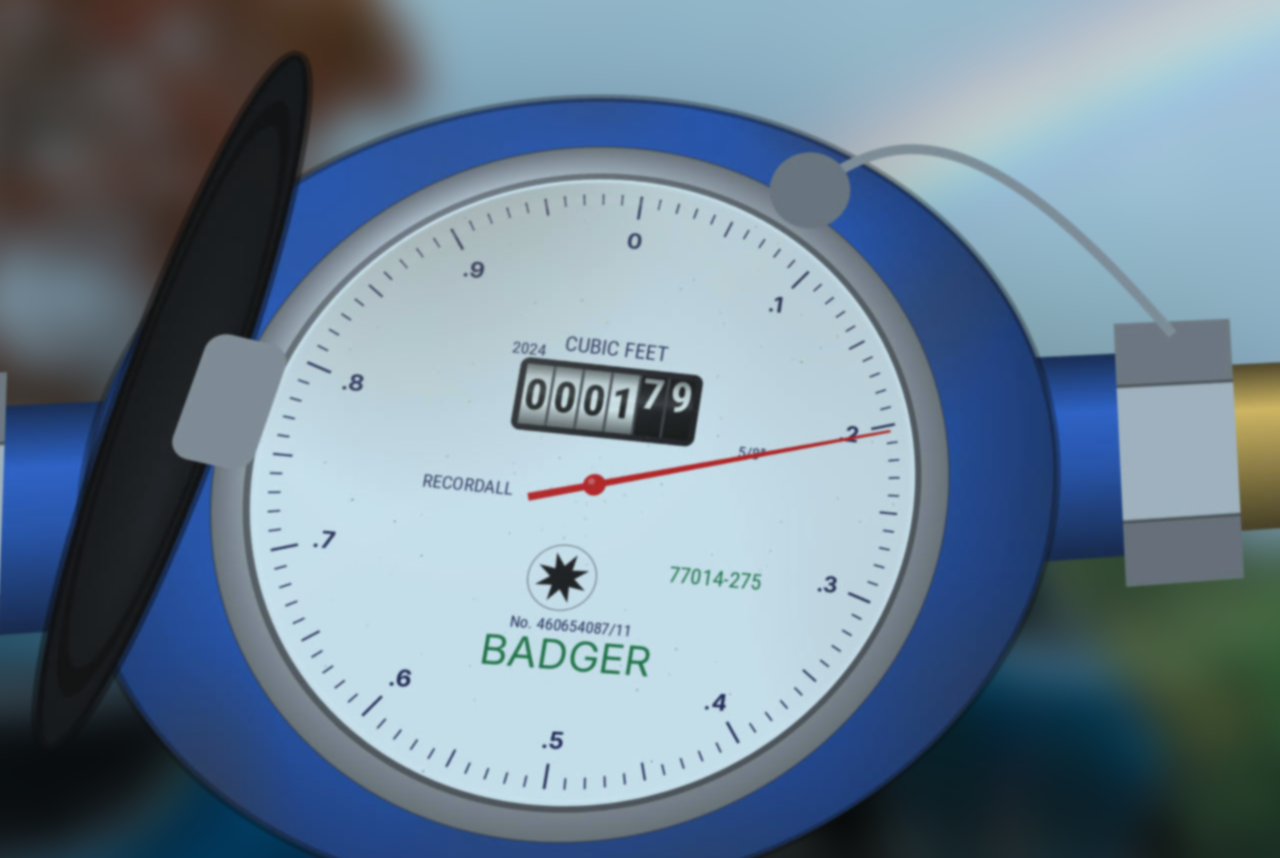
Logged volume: 179.20
